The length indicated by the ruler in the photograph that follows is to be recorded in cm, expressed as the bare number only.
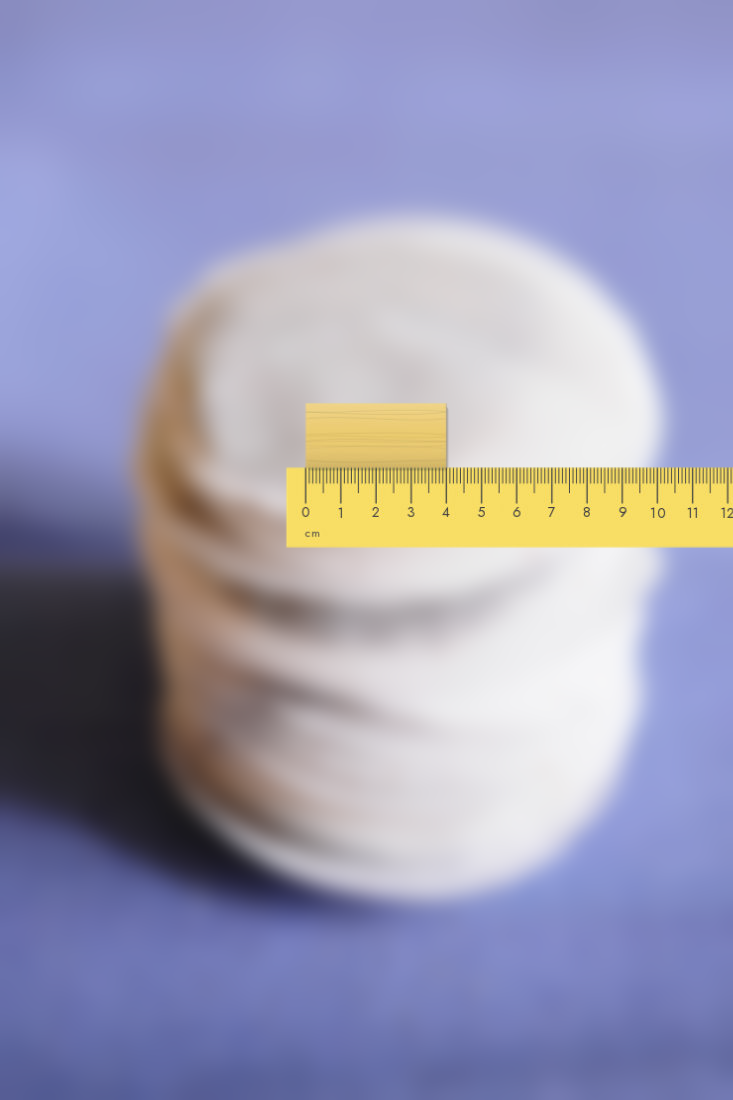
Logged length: 4
